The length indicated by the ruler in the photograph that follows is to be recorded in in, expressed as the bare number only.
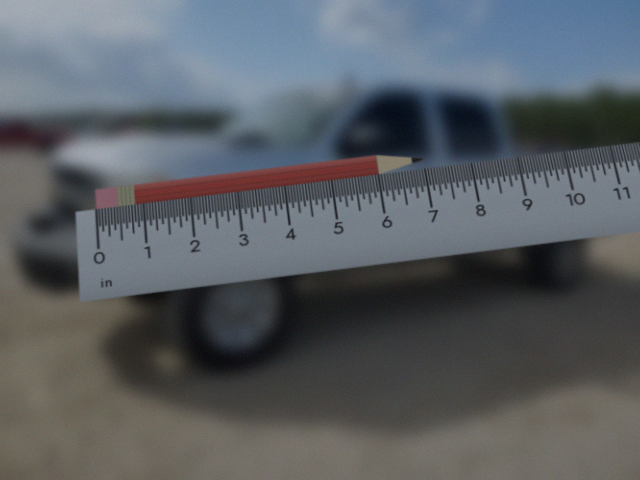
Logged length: 7
